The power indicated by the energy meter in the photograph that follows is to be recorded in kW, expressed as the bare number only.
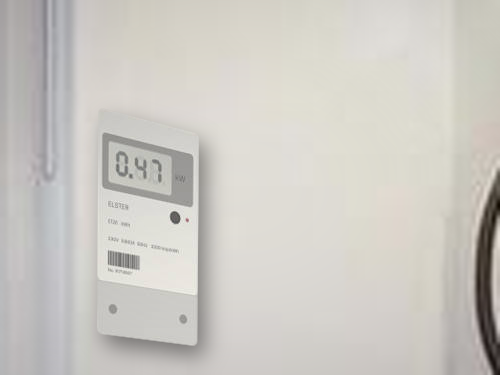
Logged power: 0.47
